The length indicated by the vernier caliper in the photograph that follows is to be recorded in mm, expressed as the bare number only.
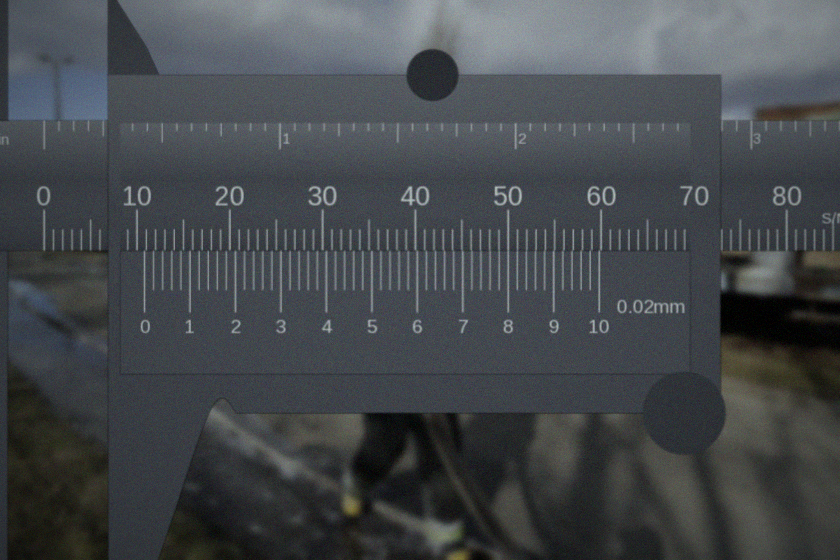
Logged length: 10.8
